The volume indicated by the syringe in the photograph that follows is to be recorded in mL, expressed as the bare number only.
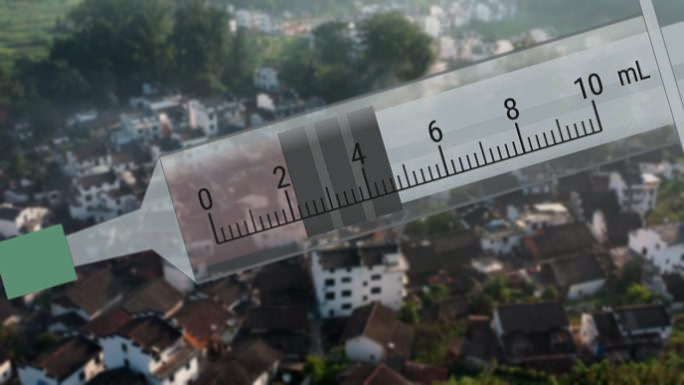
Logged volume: 2.2
